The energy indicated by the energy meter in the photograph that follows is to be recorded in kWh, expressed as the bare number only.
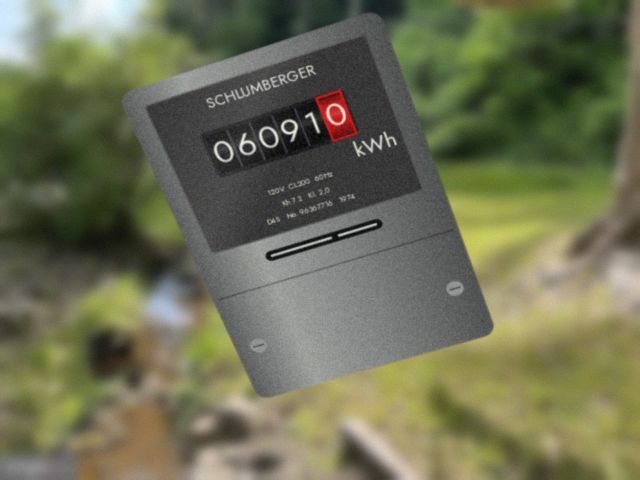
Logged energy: 6091.0
